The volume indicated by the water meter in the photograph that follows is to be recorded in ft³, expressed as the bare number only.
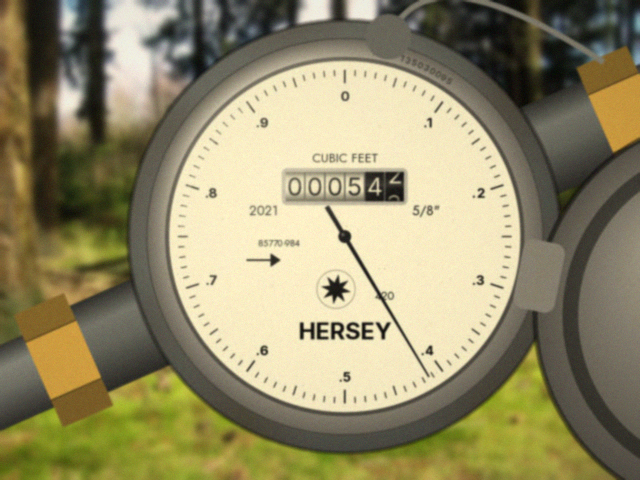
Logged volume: 542.41
